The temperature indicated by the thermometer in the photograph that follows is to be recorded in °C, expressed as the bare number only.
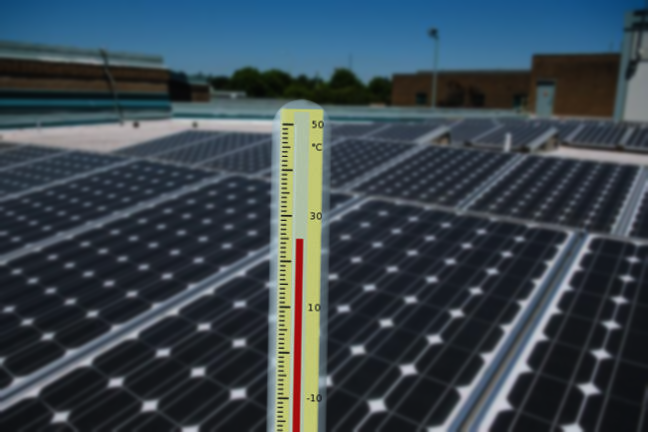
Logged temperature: 25
